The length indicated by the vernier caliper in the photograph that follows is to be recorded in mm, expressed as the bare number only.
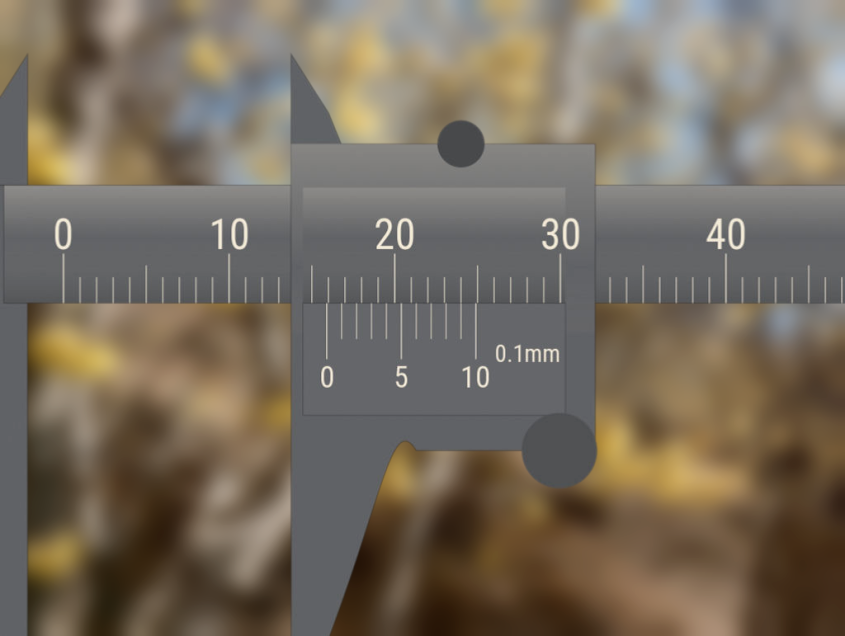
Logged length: 15.9
